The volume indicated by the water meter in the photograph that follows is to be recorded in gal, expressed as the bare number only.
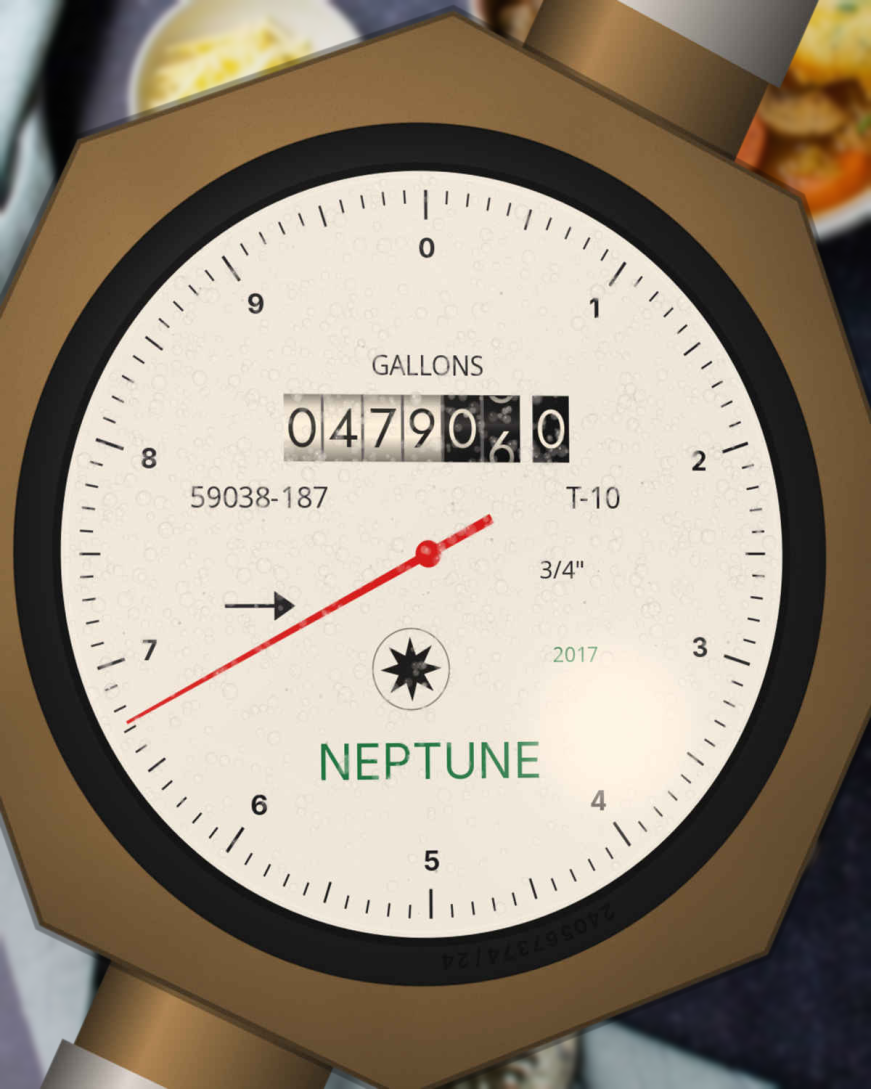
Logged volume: 479056.7
